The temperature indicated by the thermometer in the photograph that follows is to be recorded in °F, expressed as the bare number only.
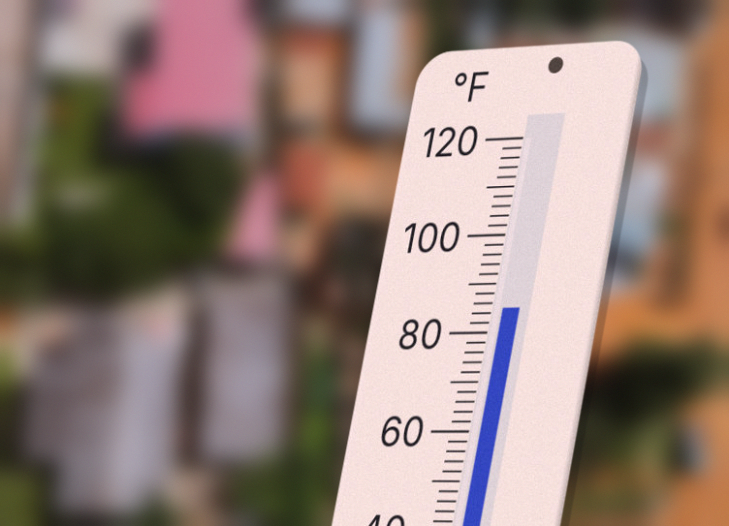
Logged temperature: 85
